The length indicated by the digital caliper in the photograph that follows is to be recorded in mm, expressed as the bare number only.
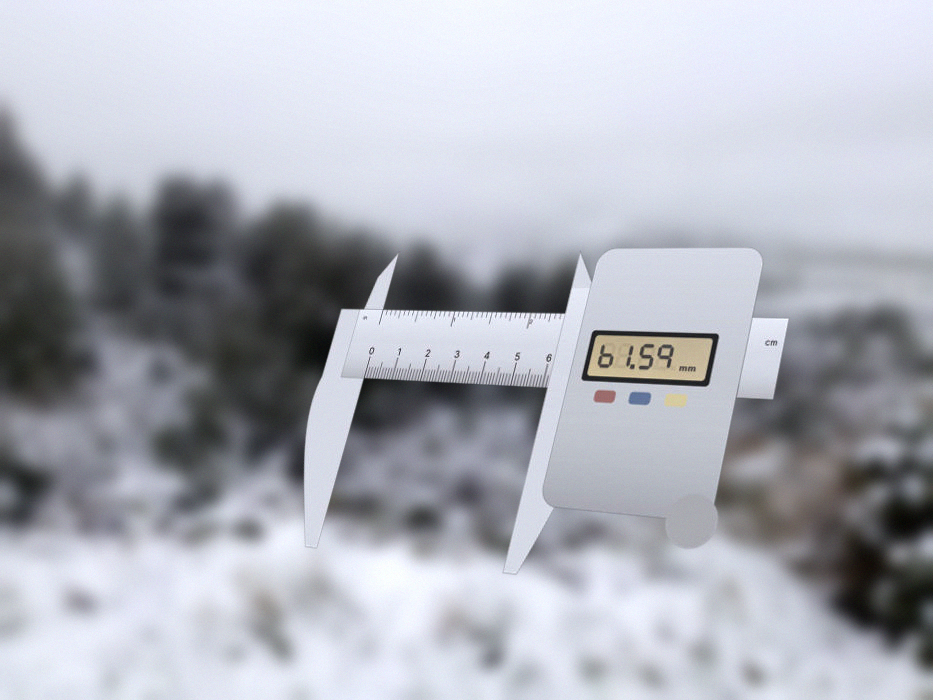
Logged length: 61.59
